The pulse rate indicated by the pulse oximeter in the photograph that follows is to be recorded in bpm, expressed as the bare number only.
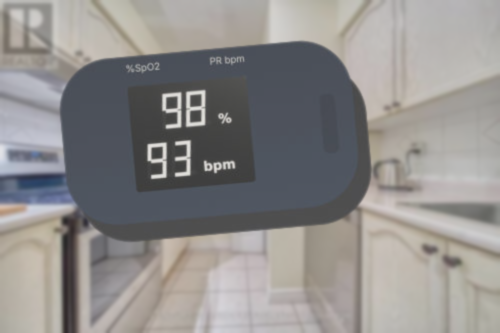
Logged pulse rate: 93
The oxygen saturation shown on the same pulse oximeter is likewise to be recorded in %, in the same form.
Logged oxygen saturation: 98
